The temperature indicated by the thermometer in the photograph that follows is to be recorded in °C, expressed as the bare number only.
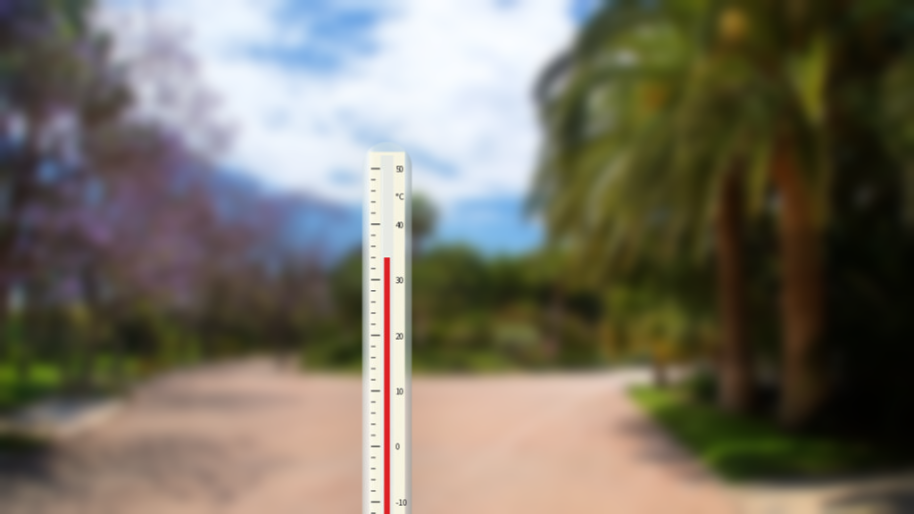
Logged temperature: 34
